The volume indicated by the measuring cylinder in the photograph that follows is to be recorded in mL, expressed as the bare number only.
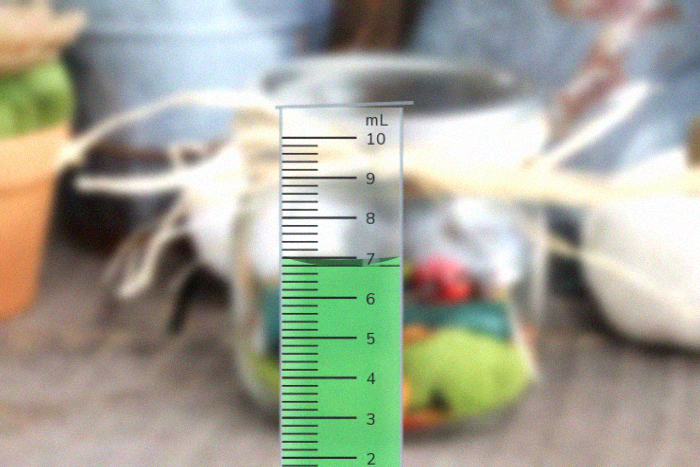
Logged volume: 6.8
